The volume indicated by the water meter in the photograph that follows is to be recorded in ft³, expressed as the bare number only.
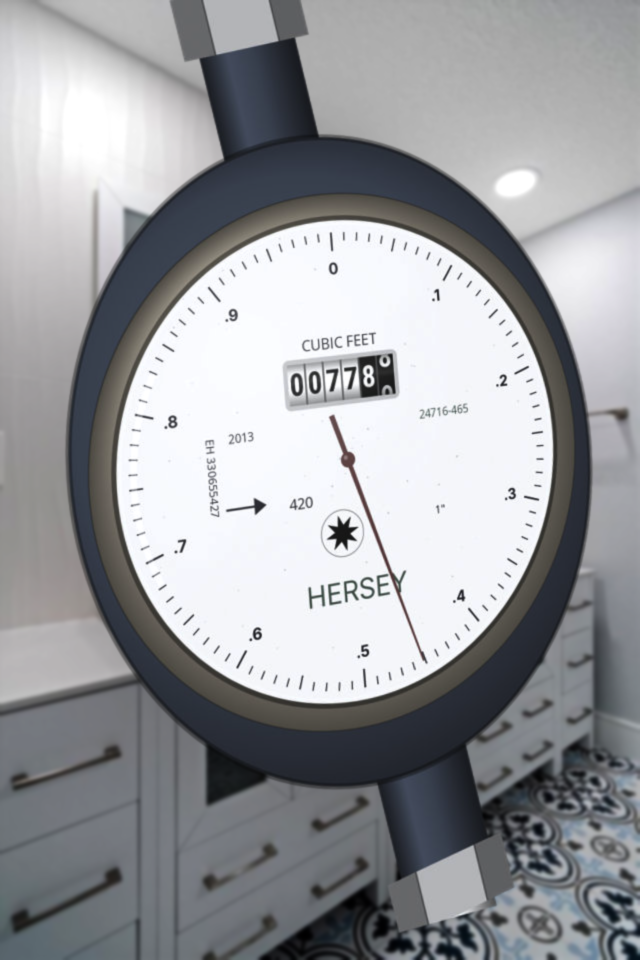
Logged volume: 7788.45
